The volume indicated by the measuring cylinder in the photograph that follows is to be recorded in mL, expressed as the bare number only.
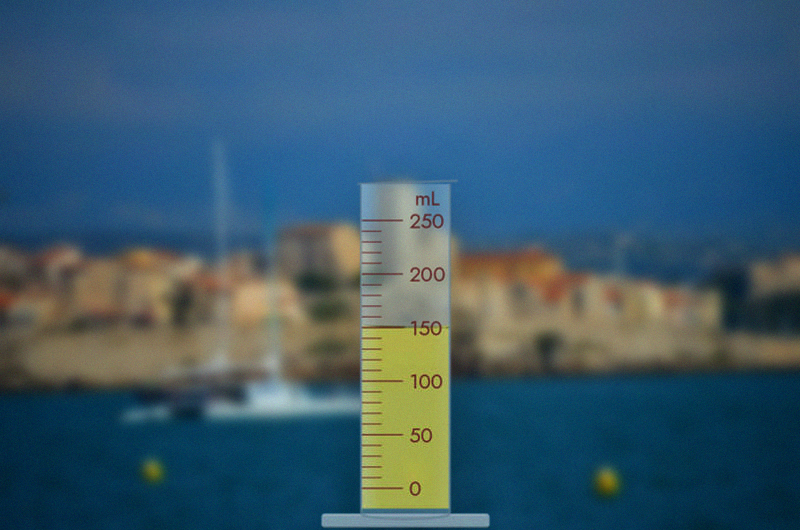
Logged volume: 150
